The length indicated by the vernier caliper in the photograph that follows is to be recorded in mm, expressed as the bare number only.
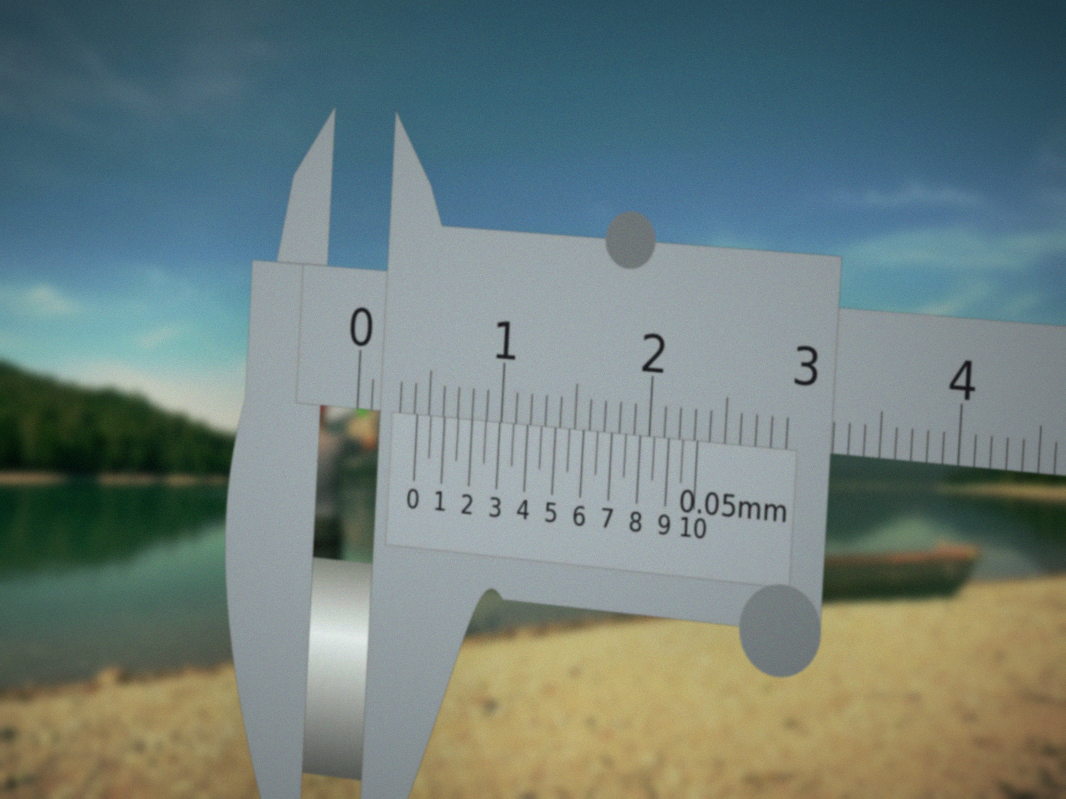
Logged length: 4.2
